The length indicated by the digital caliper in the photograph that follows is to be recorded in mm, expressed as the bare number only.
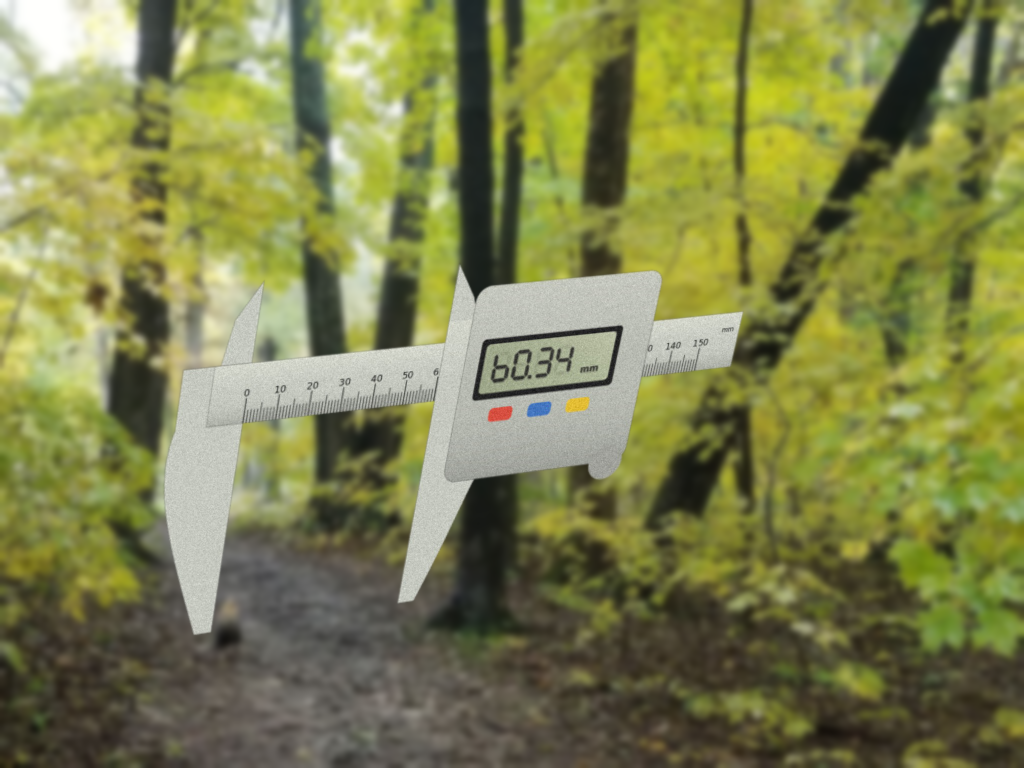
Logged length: 60.34
